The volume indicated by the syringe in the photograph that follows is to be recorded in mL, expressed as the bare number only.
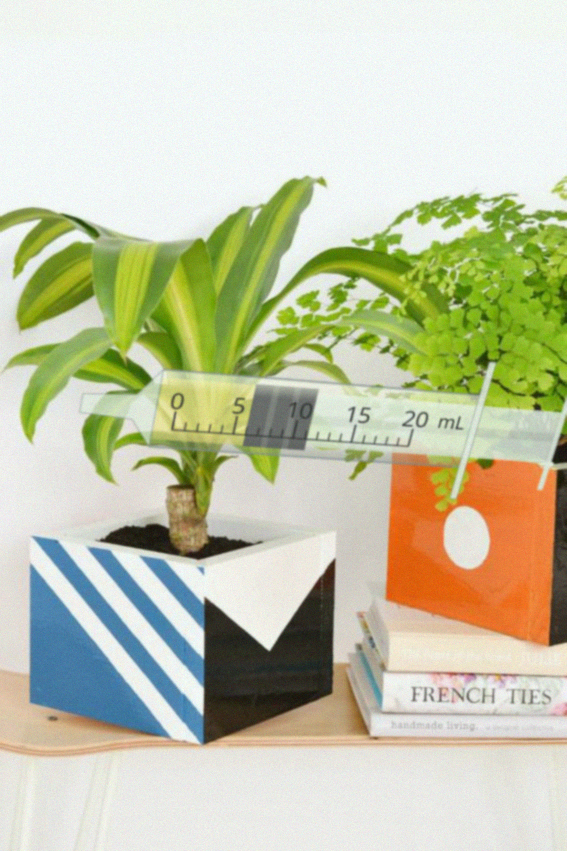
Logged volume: 6
